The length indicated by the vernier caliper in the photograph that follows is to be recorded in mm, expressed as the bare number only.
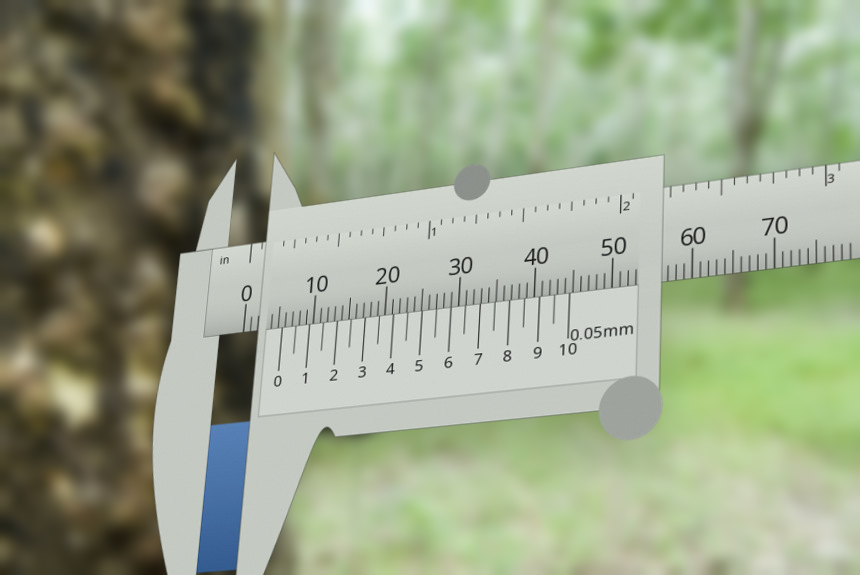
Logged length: 5.6
